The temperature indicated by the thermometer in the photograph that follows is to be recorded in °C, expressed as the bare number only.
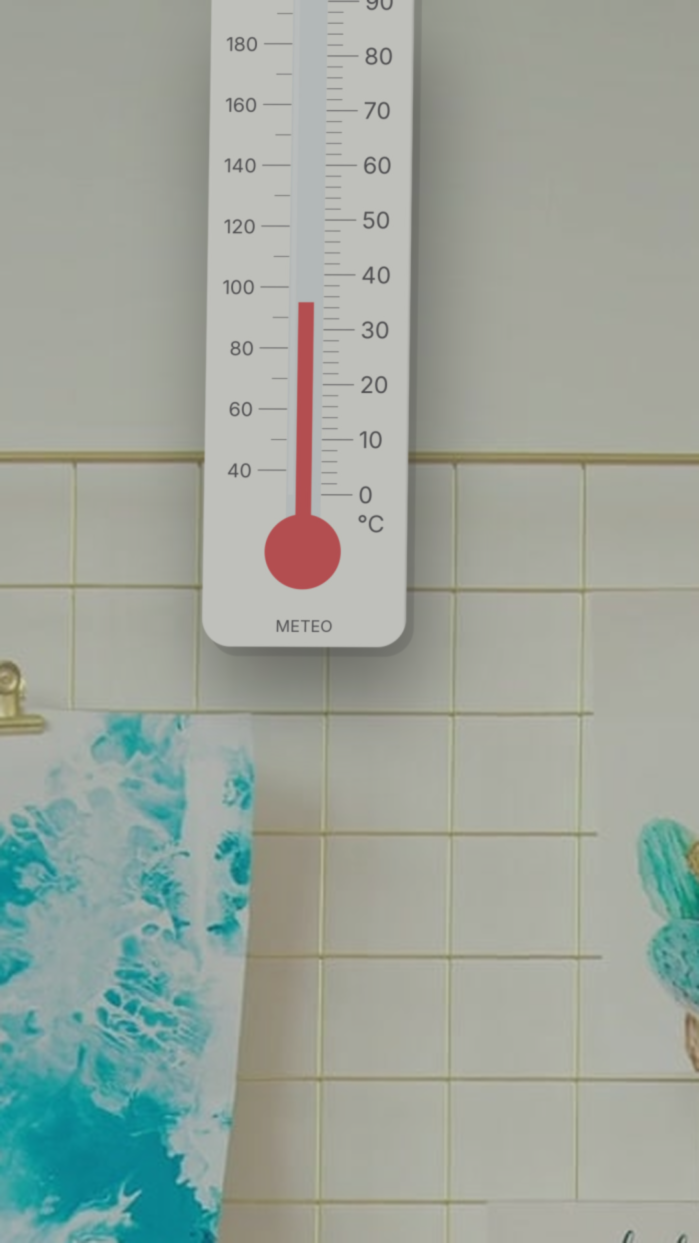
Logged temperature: 35
